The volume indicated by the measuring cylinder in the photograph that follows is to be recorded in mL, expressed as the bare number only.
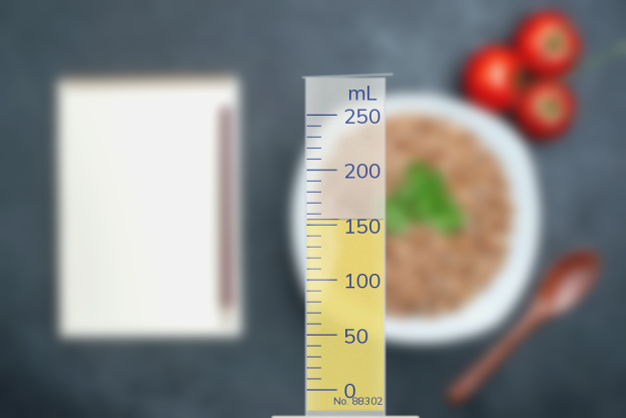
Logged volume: 155
